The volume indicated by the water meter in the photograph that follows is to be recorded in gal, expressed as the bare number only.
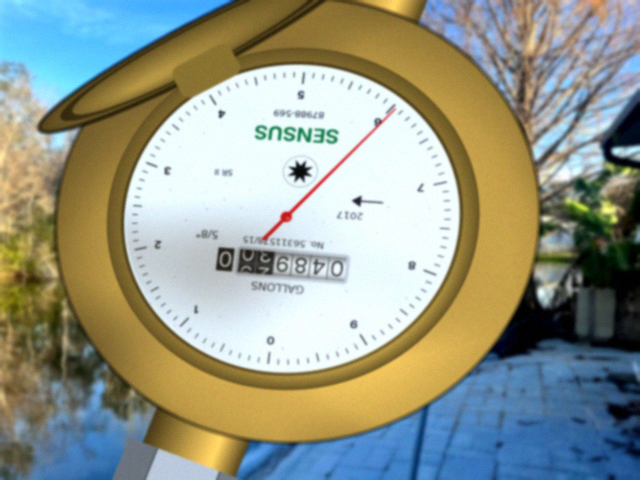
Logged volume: 489296.0
